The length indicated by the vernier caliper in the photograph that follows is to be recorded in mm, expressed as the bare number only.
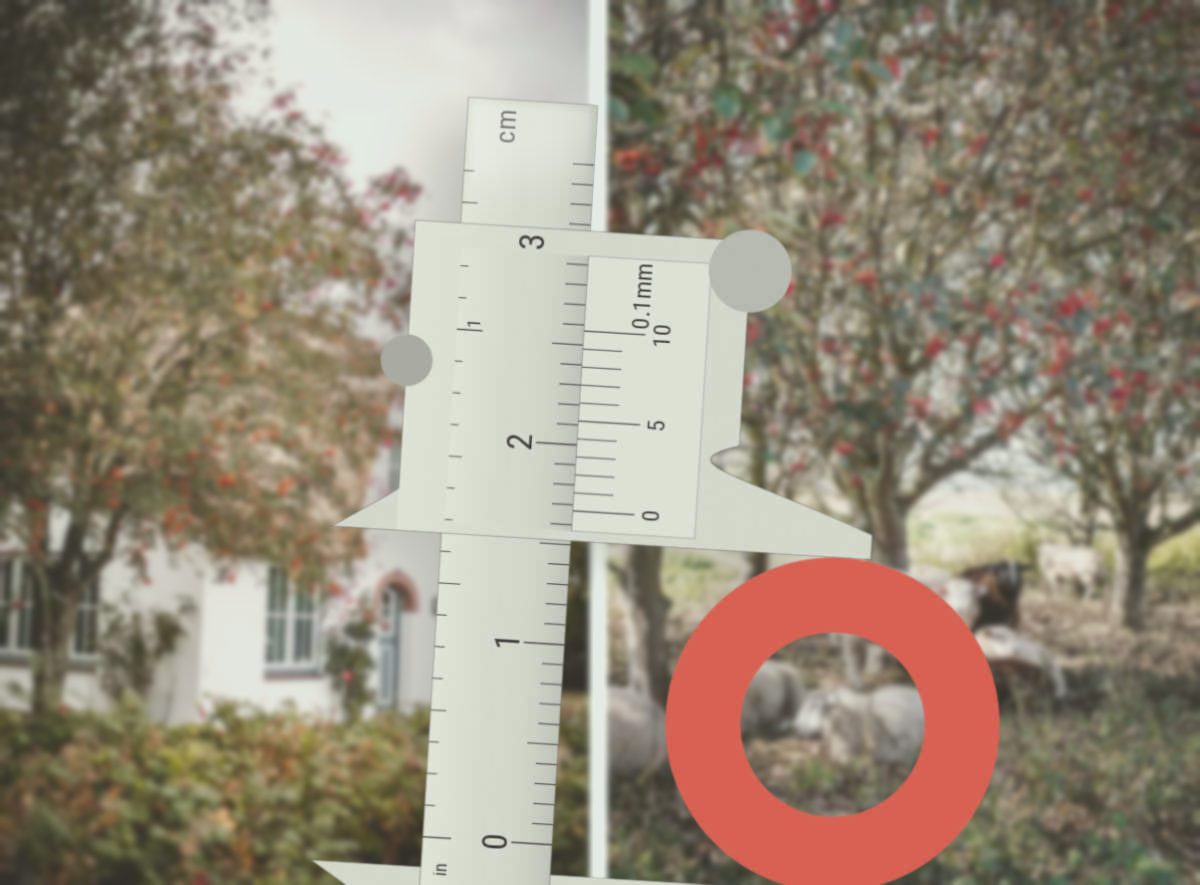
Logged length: 16.7
